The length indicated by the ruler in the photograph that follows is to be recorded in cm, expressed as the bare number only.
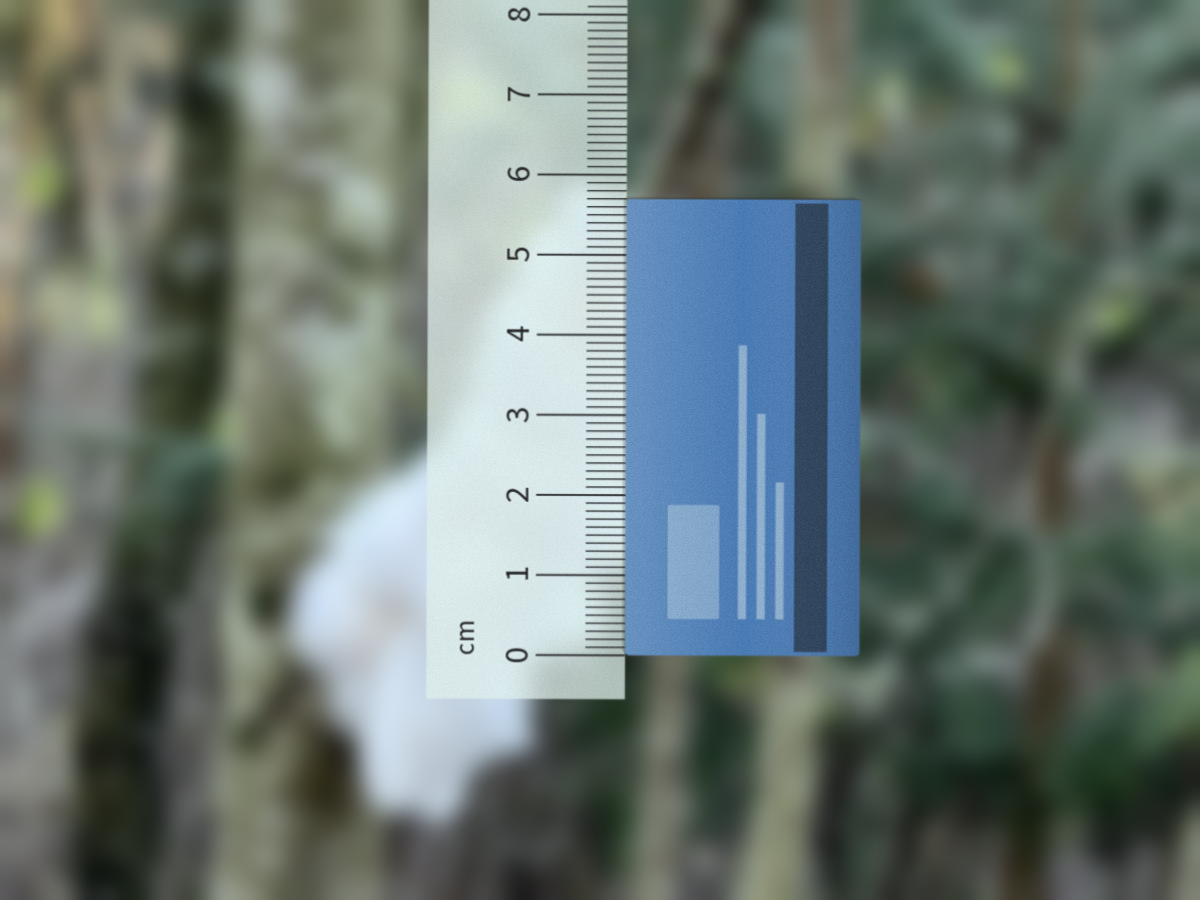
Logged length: 5.7
